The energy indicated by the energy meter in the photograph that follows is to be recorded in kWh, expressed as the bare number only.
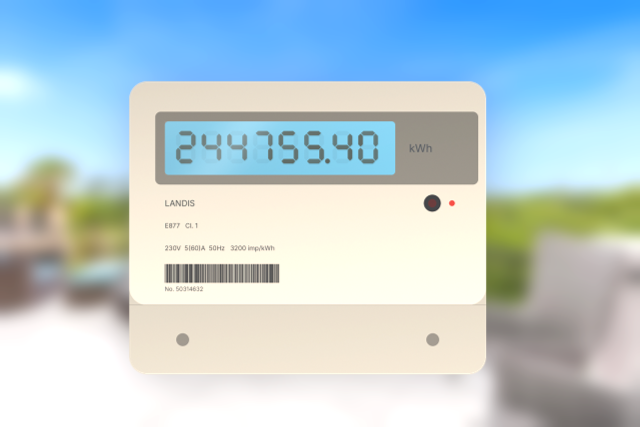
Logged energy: 244755.40
